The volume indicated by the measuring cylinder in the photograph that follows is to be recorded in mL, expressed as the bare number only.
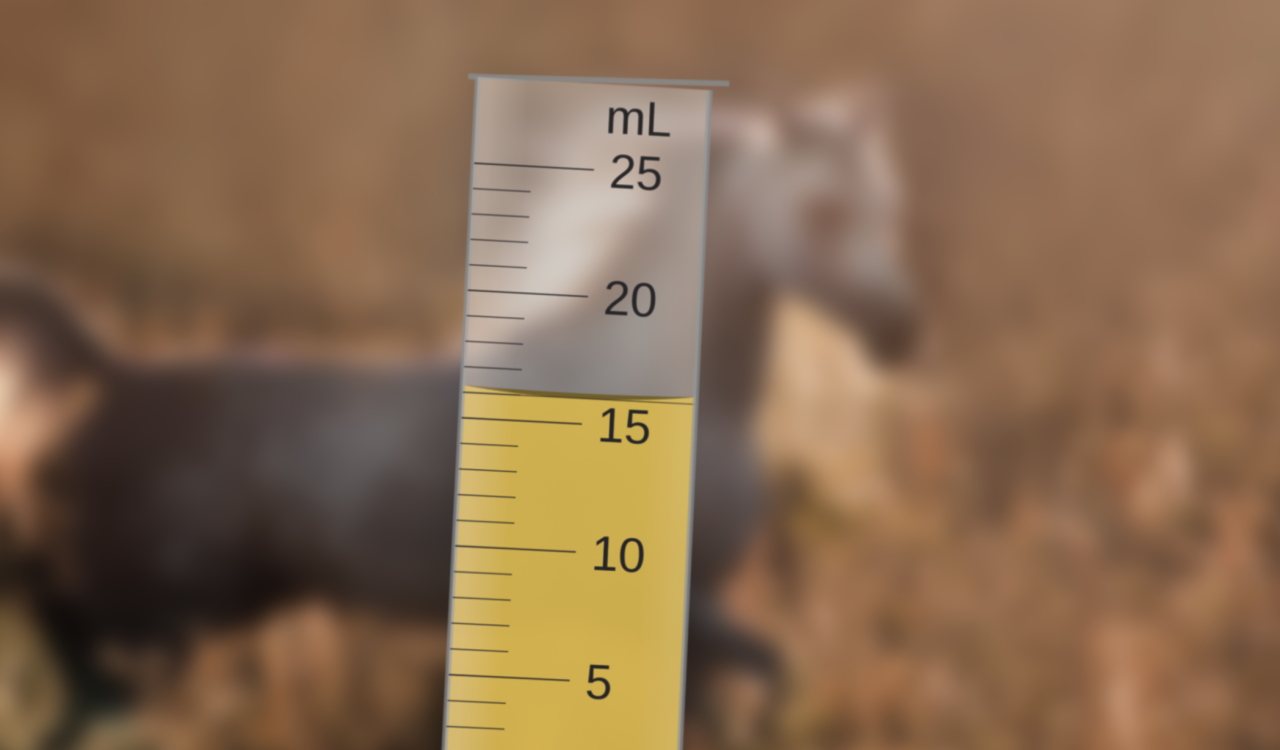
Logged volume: 16
